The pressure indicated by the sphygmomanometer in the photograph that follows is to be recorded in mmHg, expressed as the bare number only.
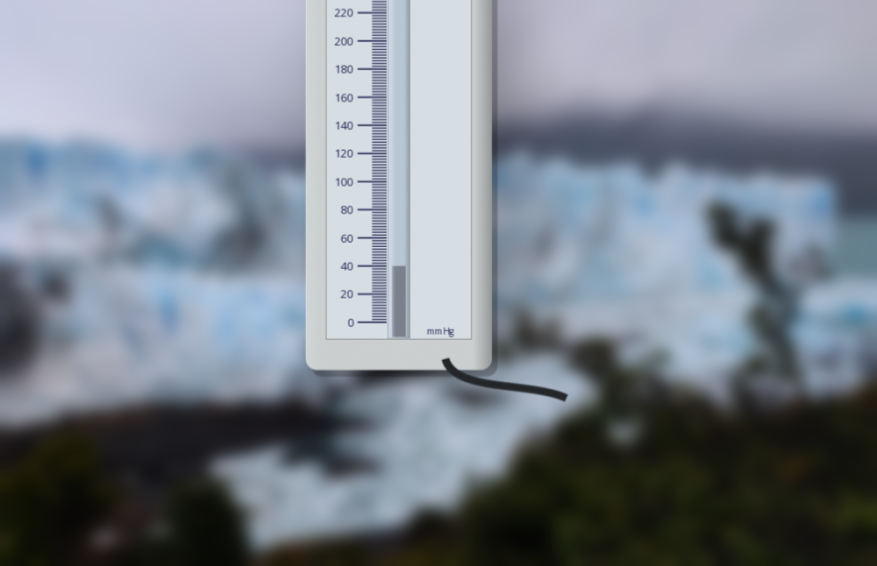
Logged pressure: 40
